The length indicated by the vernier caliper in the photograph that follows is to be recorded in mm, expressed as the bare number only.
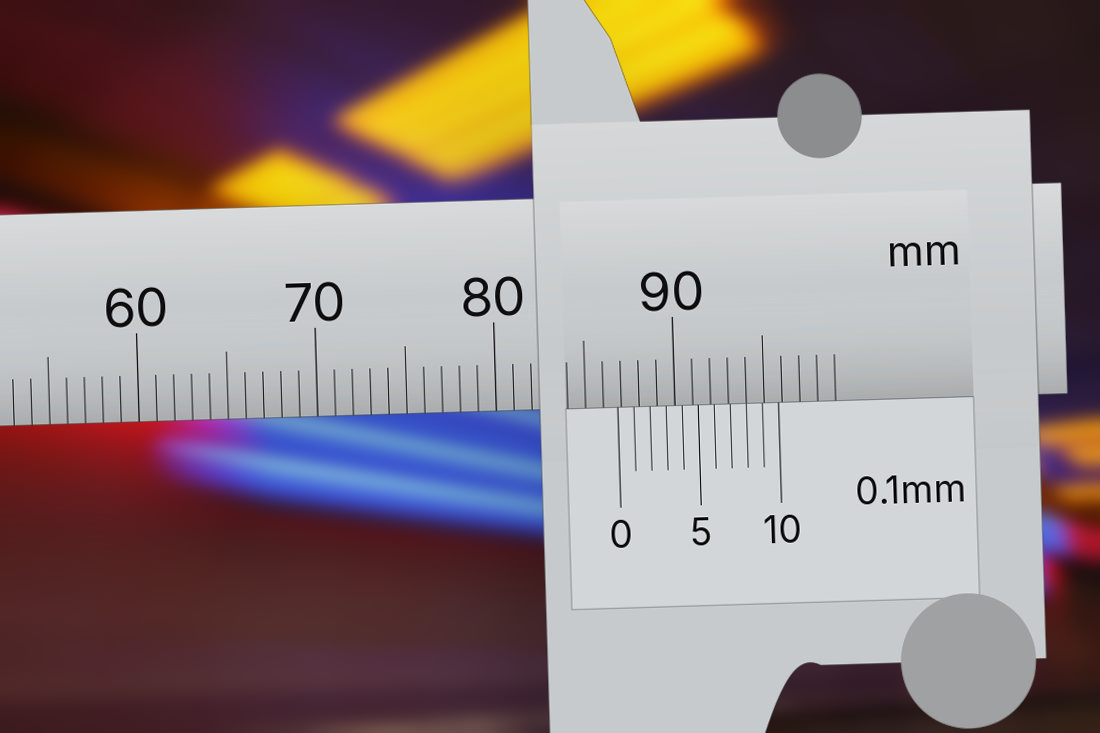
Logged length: 86.8
